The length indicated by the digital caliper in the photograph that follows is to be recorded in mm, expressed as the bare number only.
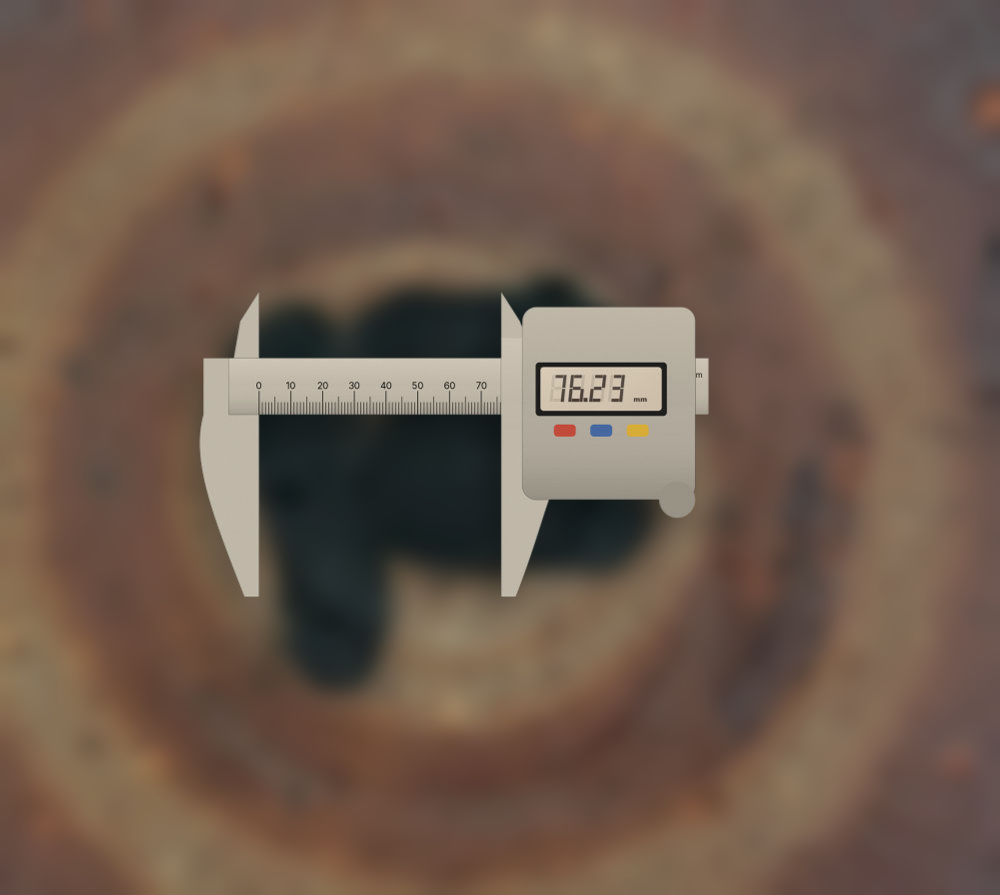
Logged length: 76.23
